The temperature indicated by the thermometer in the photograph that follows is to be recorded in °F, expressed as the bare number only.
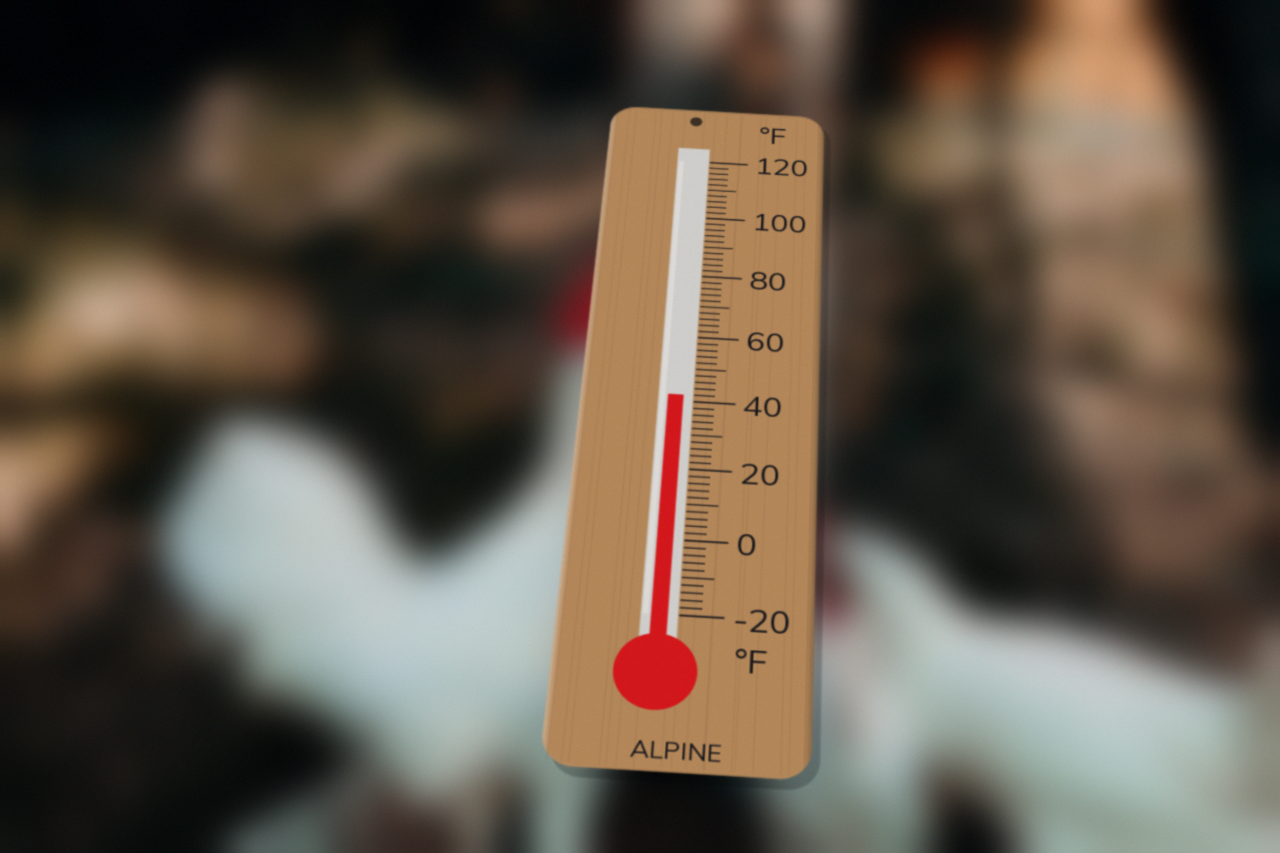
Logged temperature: 42
